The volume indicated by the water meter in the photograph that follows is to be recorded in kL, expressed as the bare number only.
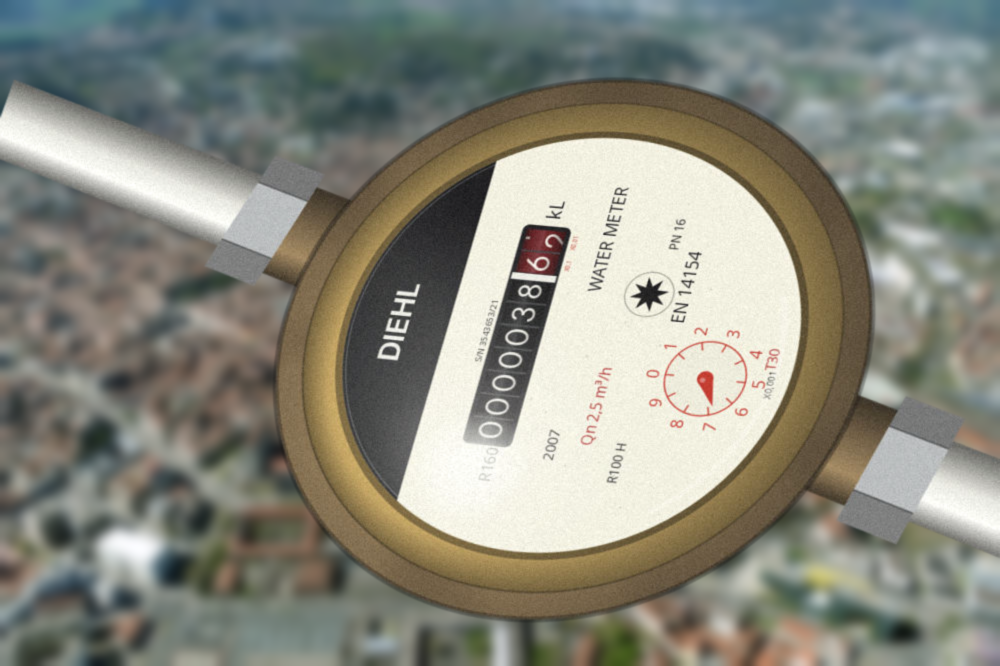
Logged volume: 38.616
